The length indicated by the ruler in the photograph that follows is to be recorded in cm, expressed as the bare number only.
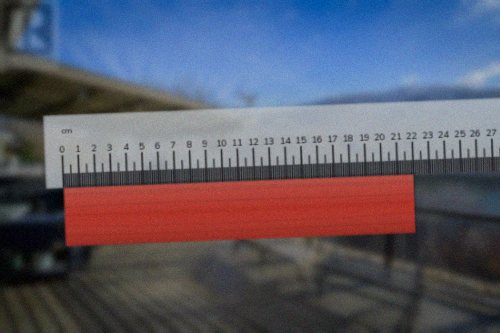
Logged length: 22
